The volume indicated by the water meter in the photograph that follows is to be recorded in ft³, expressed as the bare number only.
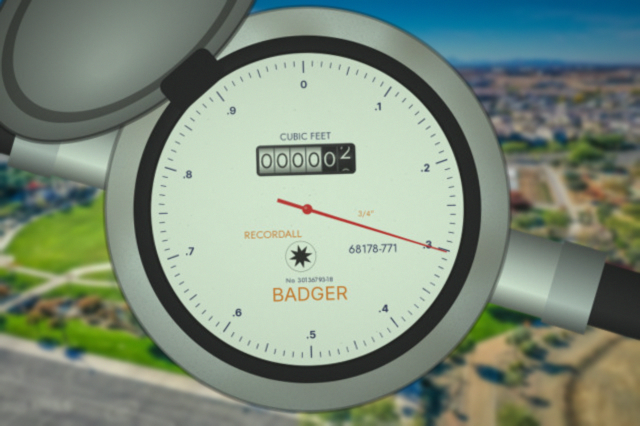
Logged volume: 2.30
